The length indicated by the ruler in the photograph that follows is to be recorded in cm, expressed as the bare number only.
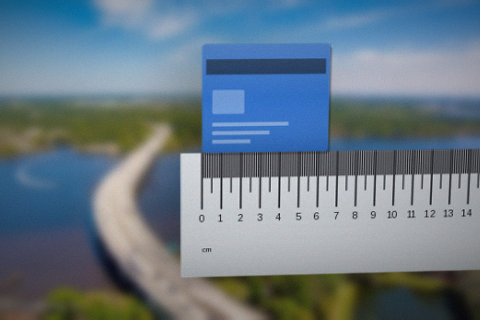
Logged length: 6.5
